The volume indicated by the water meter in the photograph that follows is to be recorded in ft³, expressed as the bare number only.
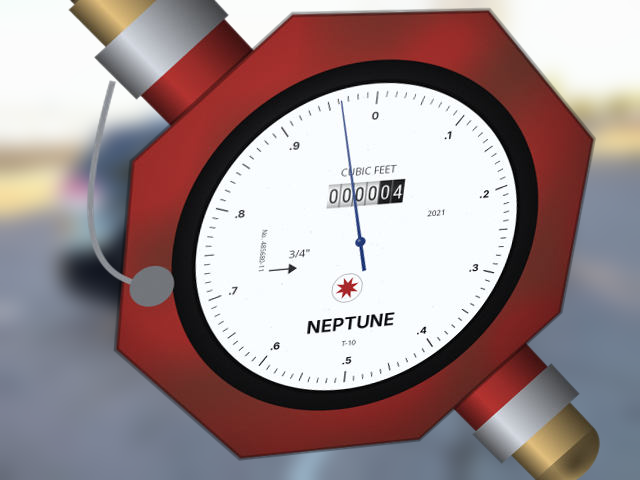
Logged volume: 3.96
